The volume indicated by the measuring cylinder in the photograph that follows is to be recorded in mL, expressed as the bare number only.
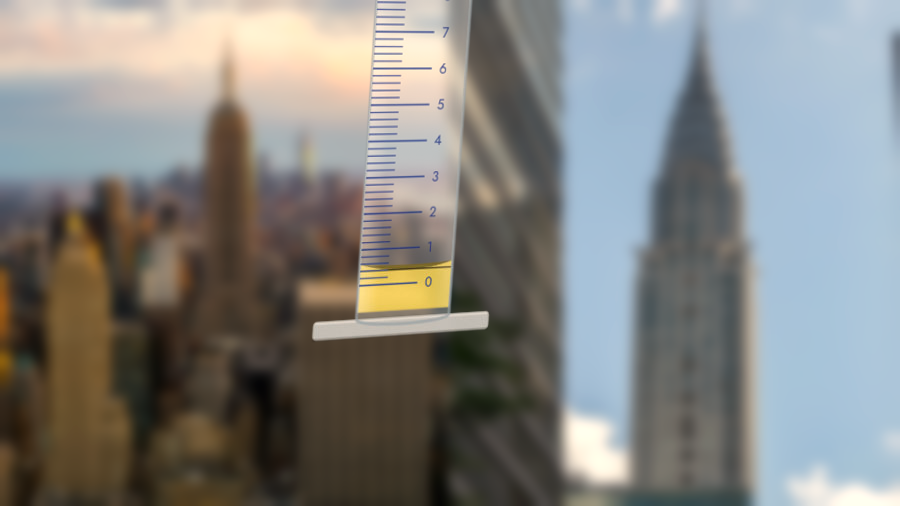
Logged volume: 0.4
